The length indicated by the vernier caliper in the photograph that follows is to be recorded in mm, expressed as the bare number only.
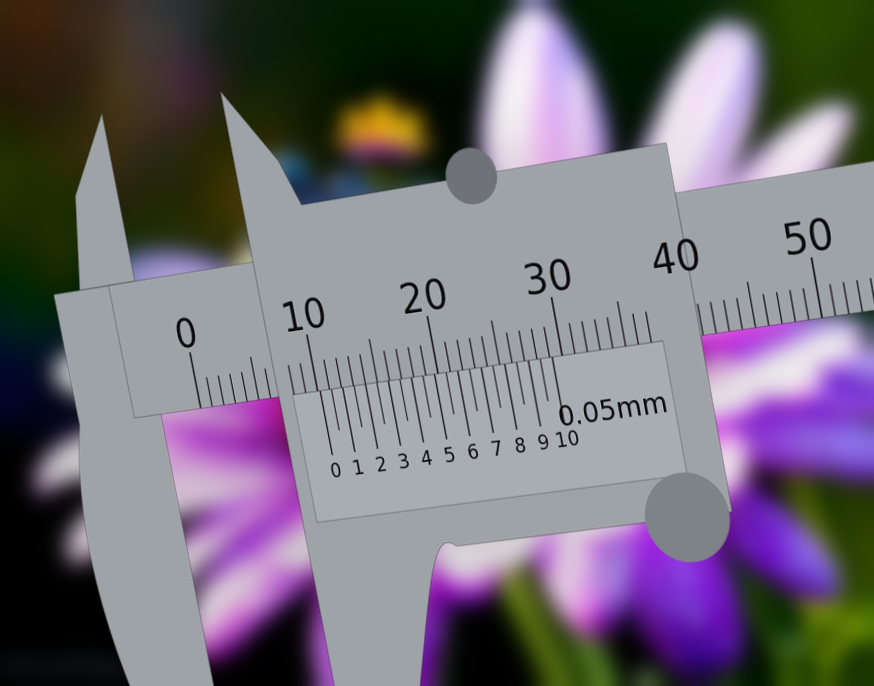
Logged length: 10.2
